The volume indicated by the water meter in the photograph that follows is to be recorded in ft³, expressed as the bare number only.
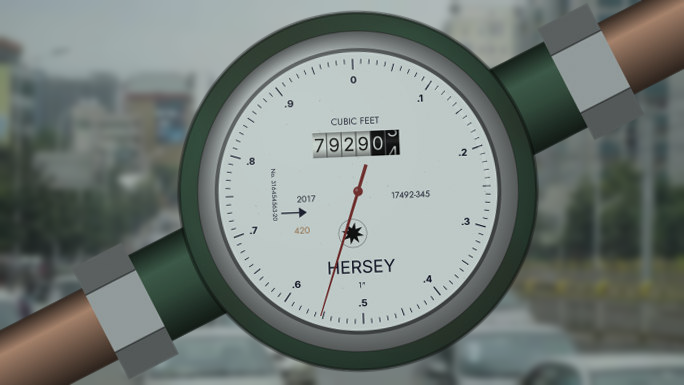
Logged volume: 792903.55
